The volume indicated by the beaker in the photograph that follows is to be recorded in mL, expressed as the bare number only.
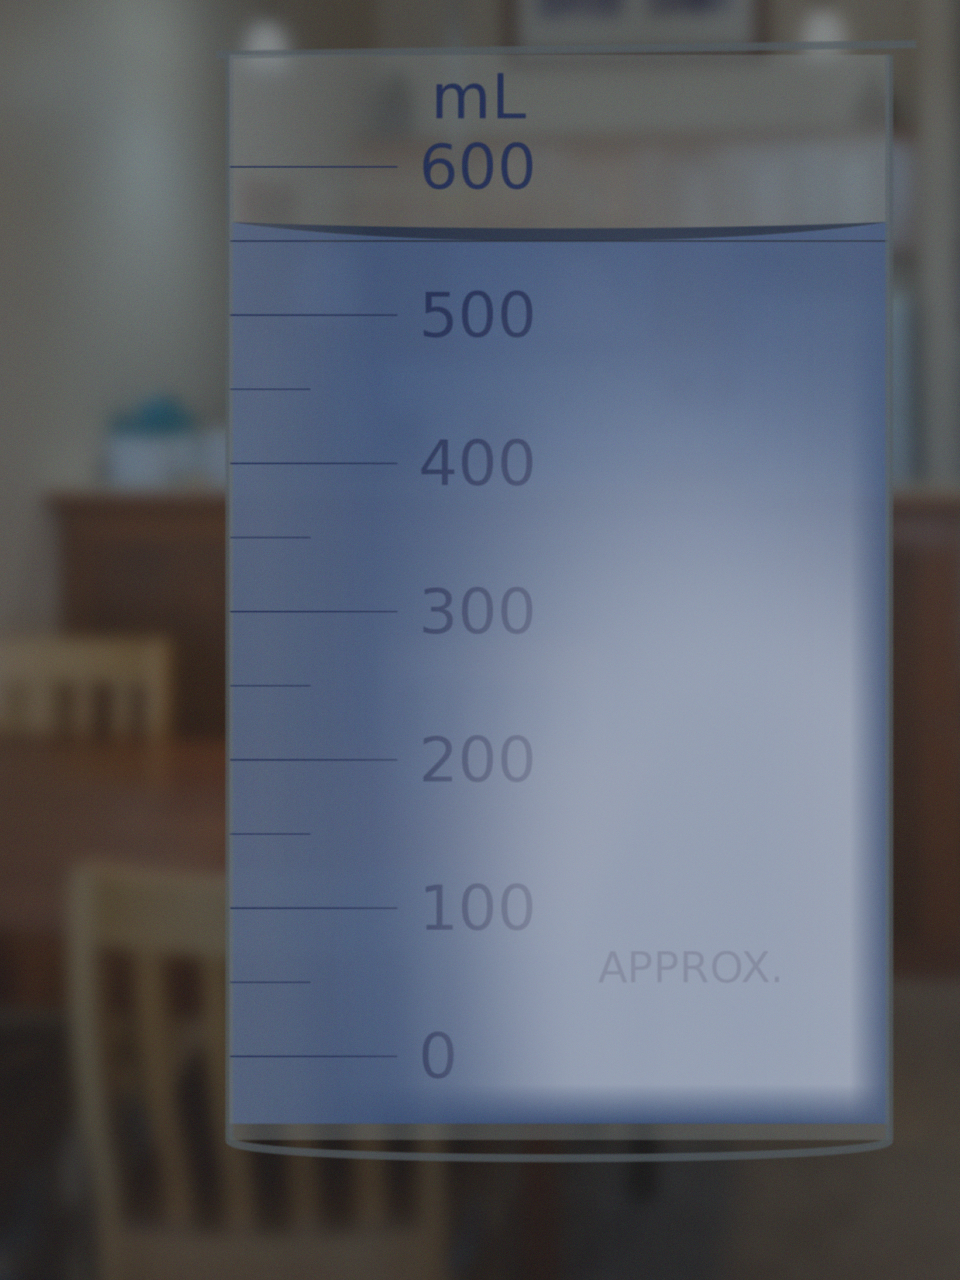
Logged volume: 550
